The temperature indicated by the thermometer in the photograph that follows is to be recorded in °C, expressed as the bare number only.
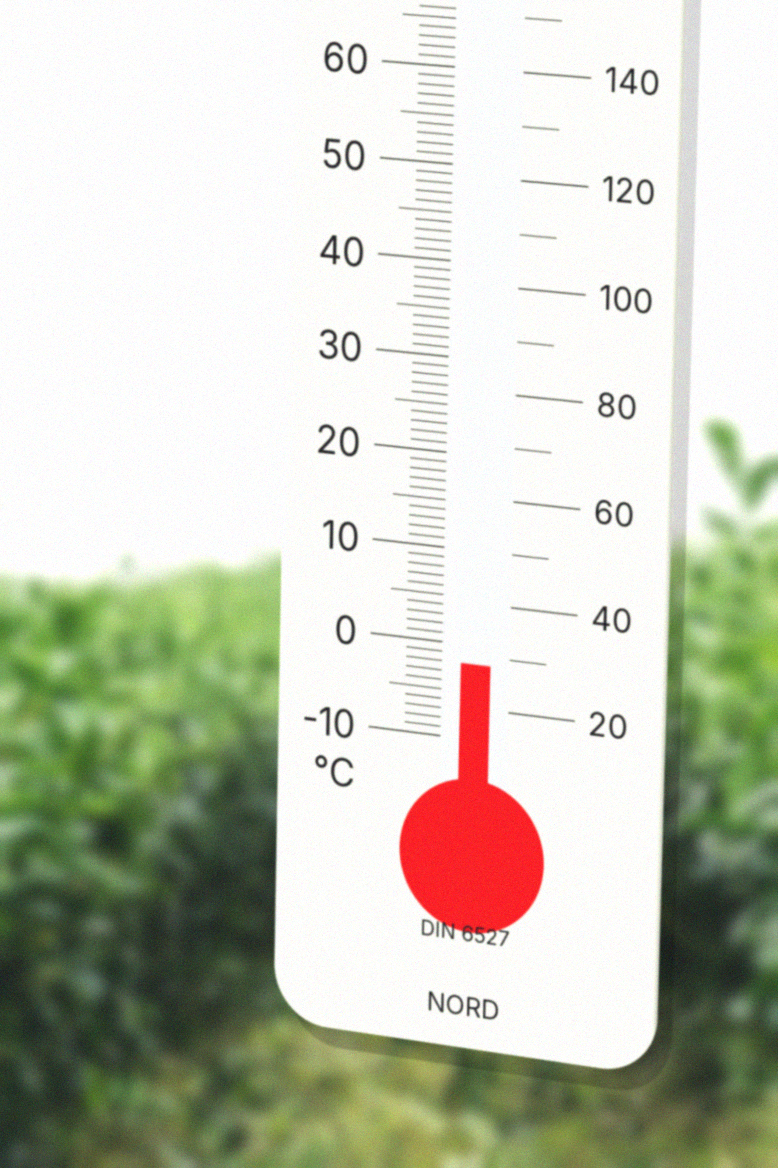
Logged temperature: -2
